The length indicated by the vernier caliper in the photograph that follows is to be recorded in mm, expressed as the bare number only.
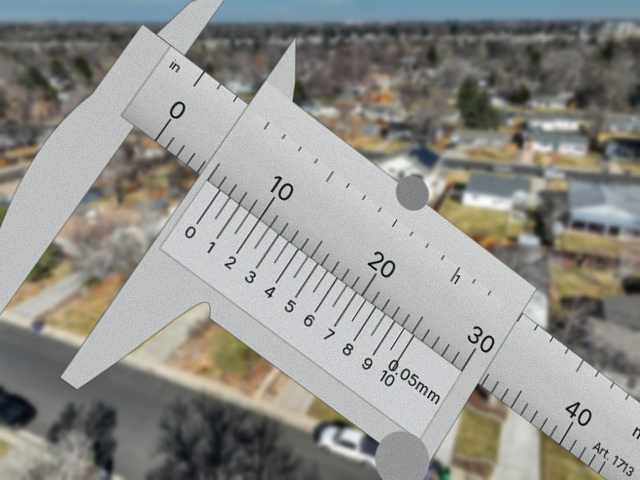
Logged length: 6.2
